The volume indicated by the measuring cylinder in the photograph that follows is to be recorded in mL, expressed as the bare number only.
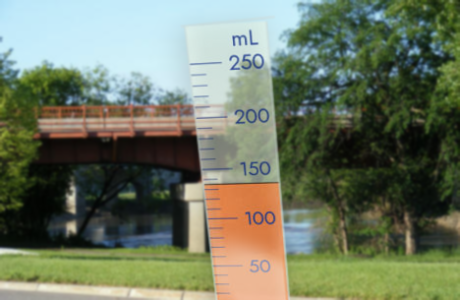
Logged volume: 135
